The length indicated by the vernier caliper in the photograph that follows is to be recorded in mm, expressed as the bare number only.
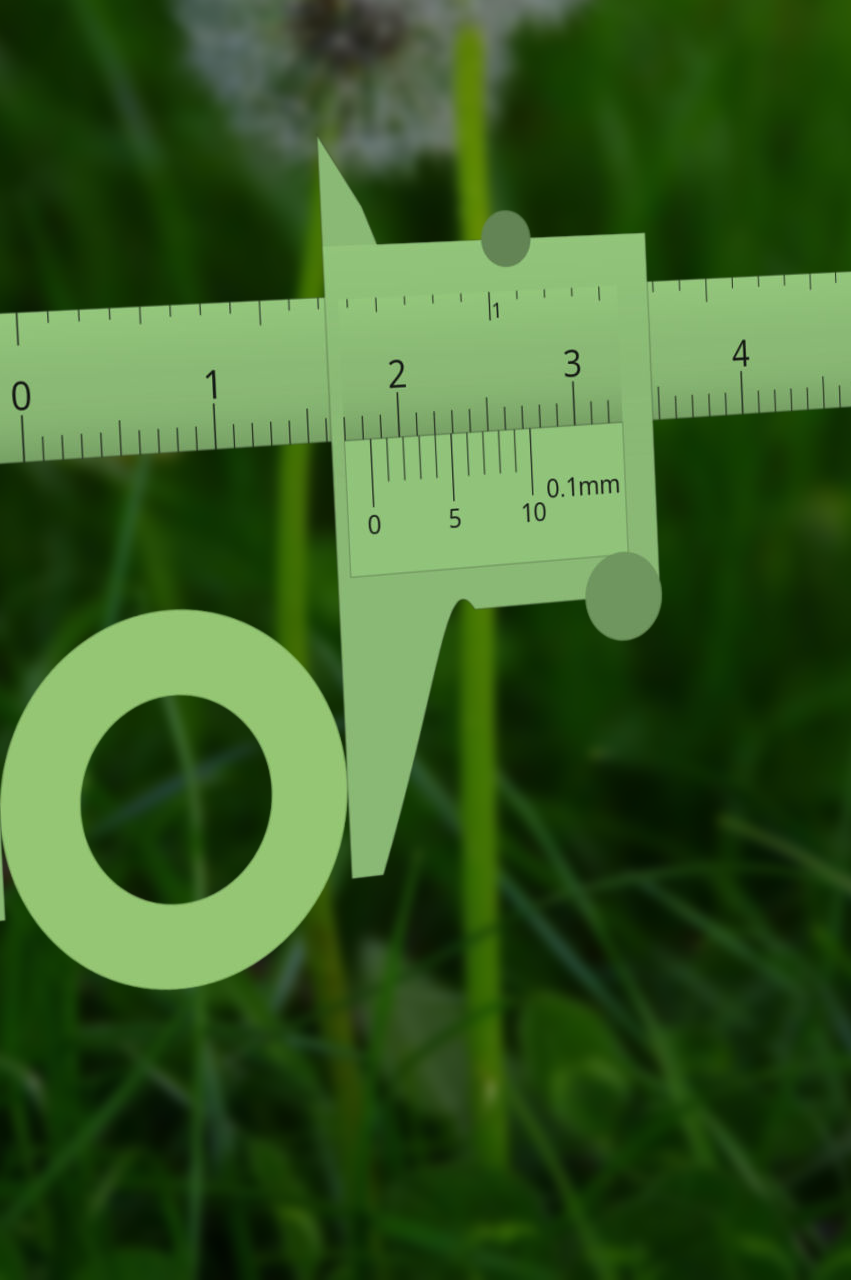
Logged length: 18.4
